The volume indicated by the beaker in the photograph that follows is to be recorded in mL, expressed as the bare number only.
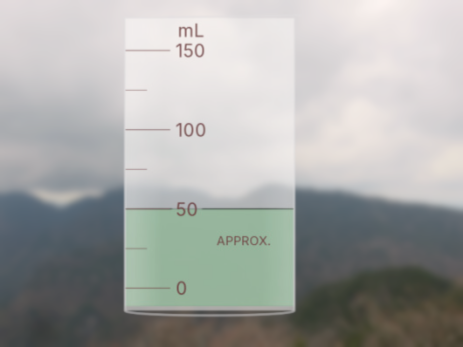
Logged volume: 50
